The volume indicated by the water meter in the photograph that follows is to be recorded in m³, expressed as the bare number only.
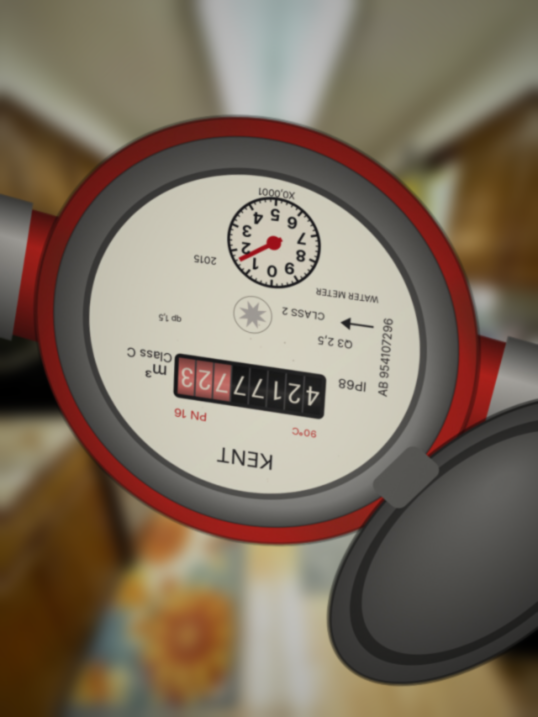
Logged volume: 42177.7231
